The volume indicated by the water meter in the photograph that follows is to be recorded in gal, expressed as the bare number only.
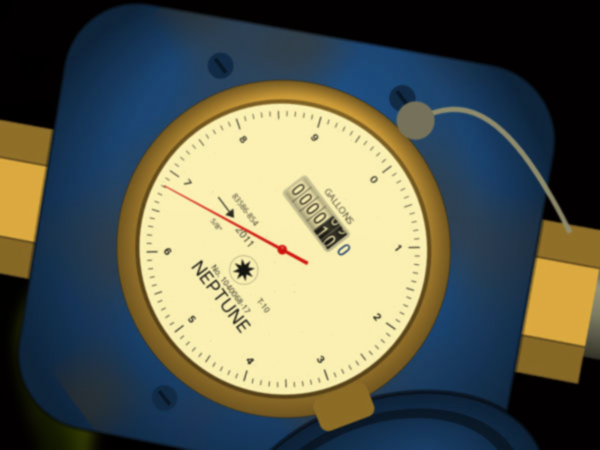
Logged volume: 96.8
